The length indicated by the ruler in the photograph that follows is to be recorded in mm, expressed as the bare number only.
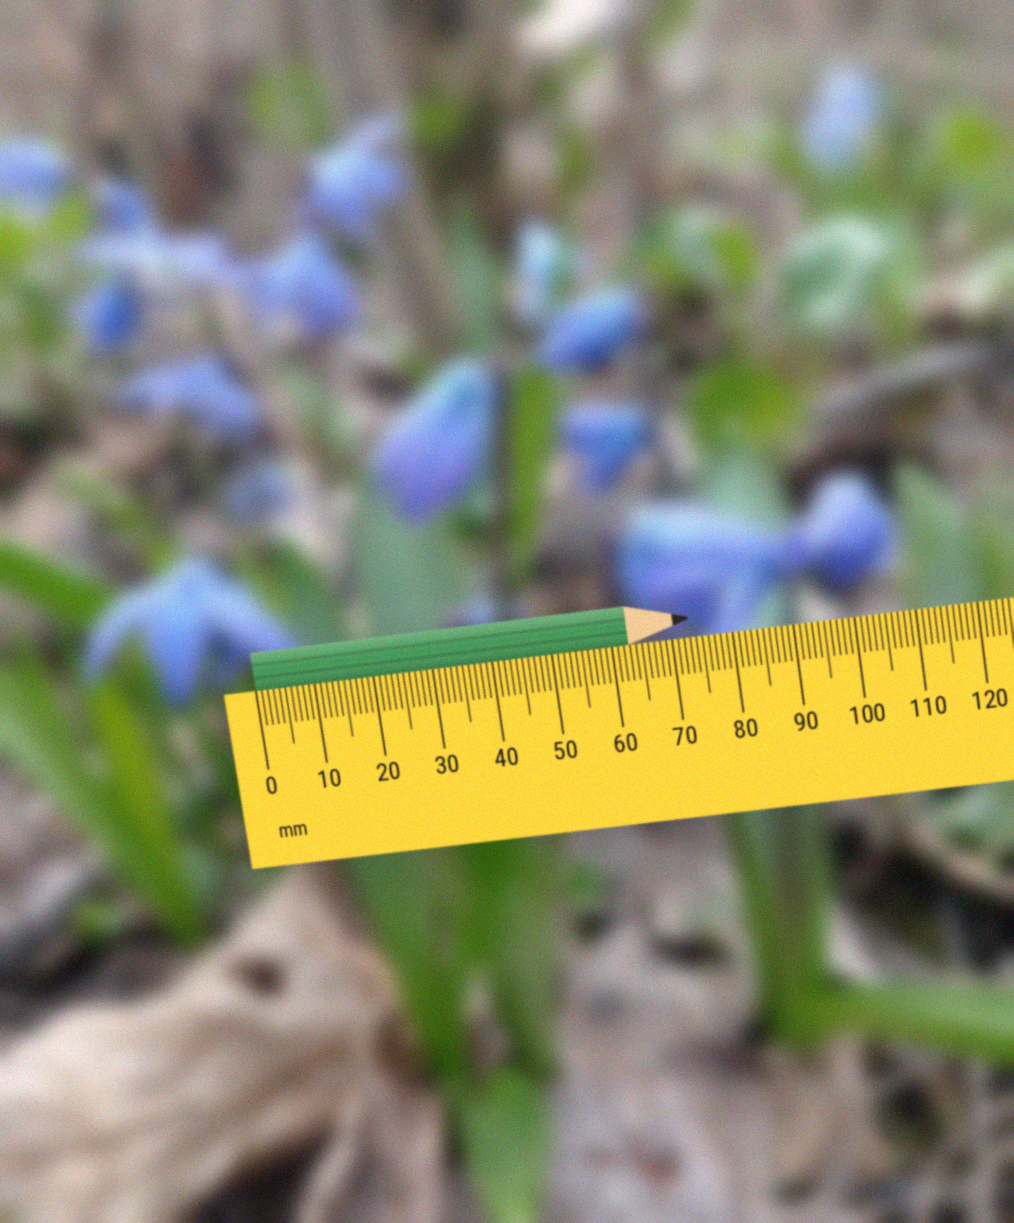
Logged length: 73
